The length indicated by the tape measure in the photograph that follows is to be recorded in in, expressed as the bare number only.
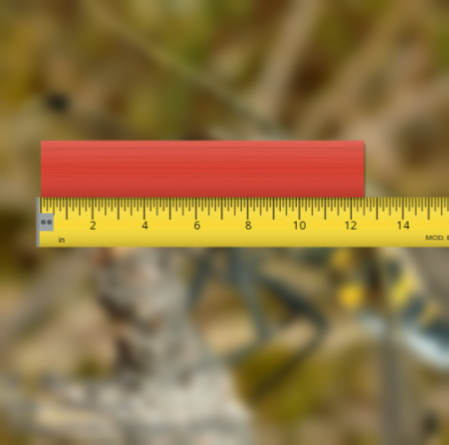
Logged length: 12.5
